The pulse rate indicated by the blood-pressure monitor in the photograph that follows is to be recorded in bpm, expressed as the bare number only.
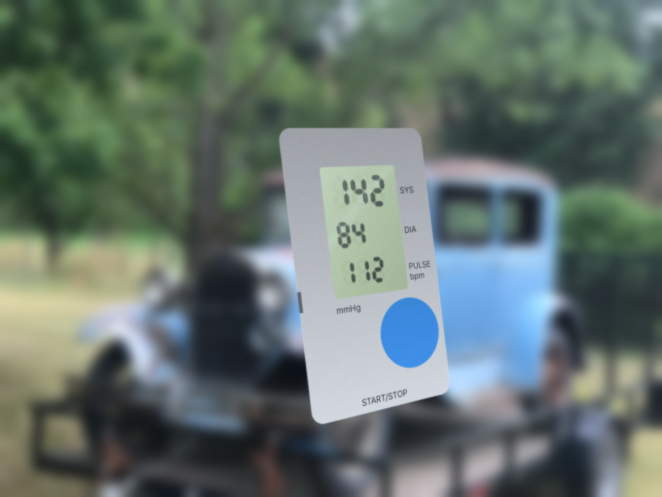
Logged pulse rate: 112
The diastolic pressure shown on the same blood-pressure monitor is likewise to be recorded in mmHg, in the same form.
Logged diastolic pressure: 84
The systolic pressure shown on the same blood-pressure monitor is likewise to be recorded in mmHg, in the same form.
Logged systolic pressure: 142
